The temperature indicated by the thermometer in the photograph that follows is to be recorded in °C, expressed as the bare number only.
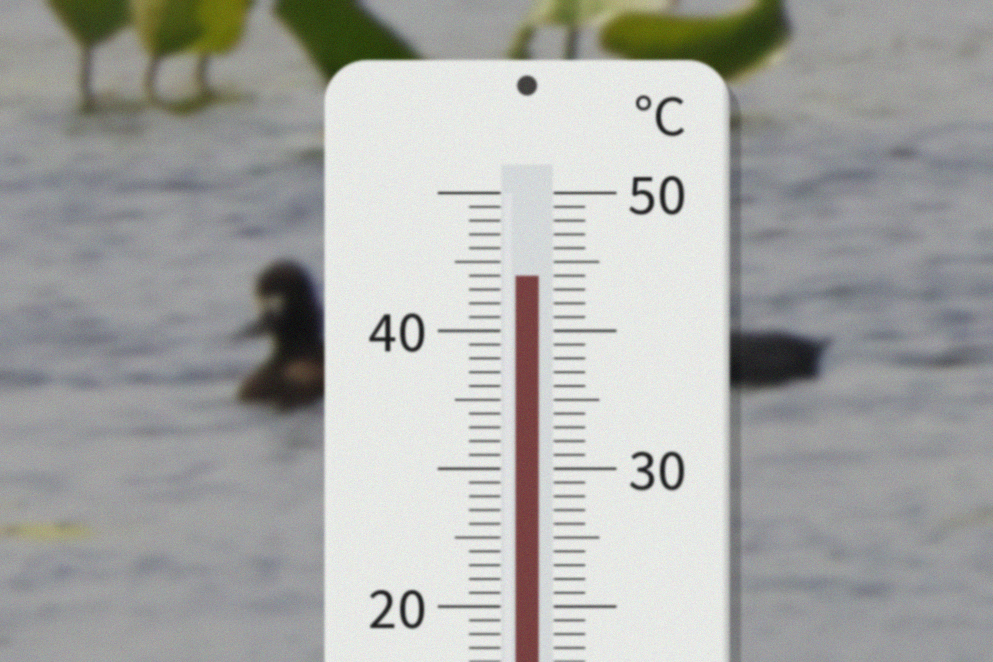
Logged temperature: 44
